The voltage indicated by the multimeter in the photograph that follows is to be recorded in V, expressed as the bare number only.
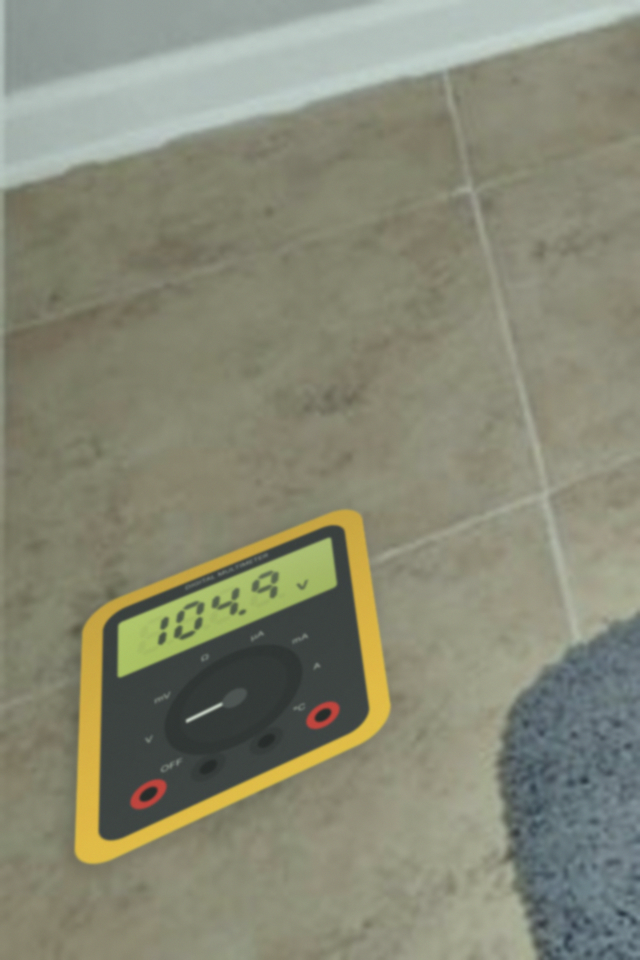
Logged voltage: 104.9
